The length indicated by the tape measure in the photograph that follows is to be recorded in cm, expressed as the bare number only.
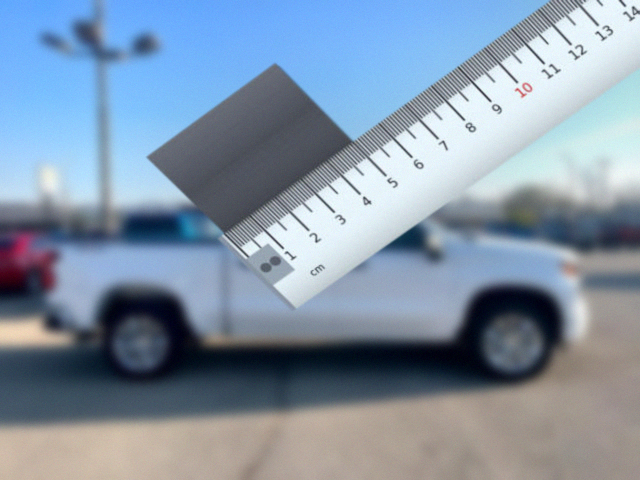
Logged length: 5
